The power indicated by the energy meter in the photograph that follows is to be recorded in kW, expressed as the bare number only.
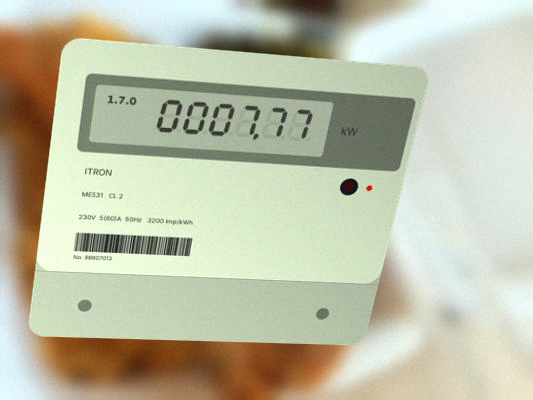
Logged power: 7.77
